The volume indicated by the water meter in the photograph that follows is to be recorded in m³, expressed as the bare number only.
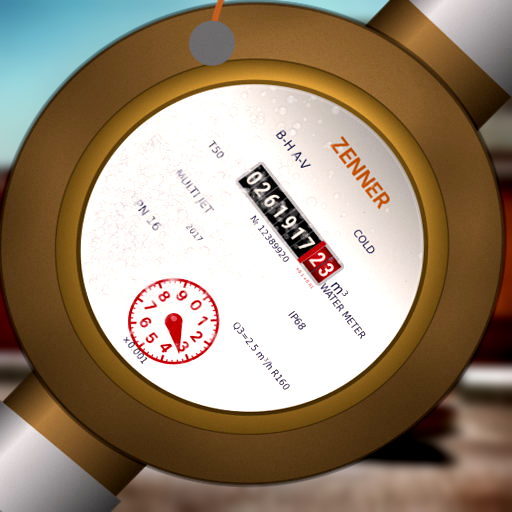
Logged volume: 261917.233
